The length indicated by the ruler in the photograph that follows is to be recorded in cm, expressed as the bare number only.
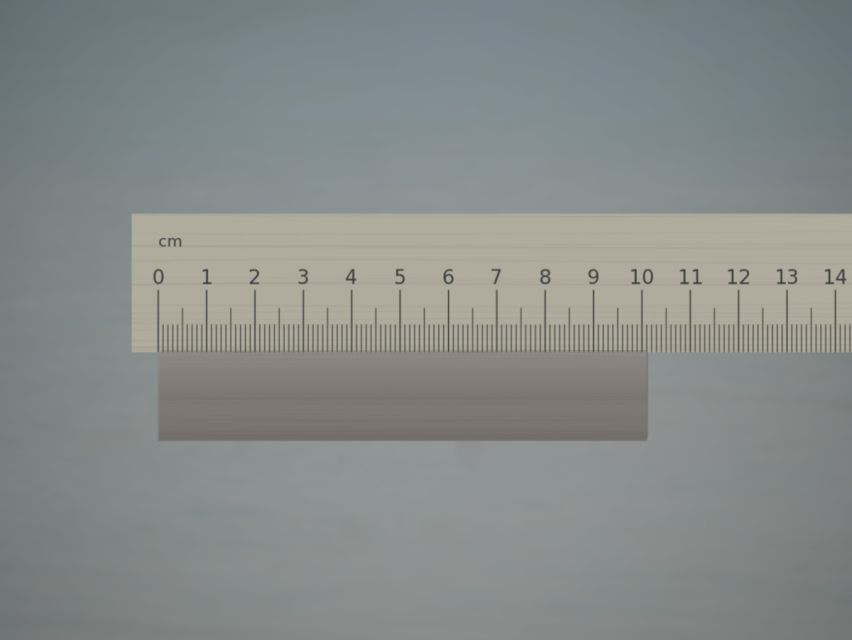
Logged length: 10.1
